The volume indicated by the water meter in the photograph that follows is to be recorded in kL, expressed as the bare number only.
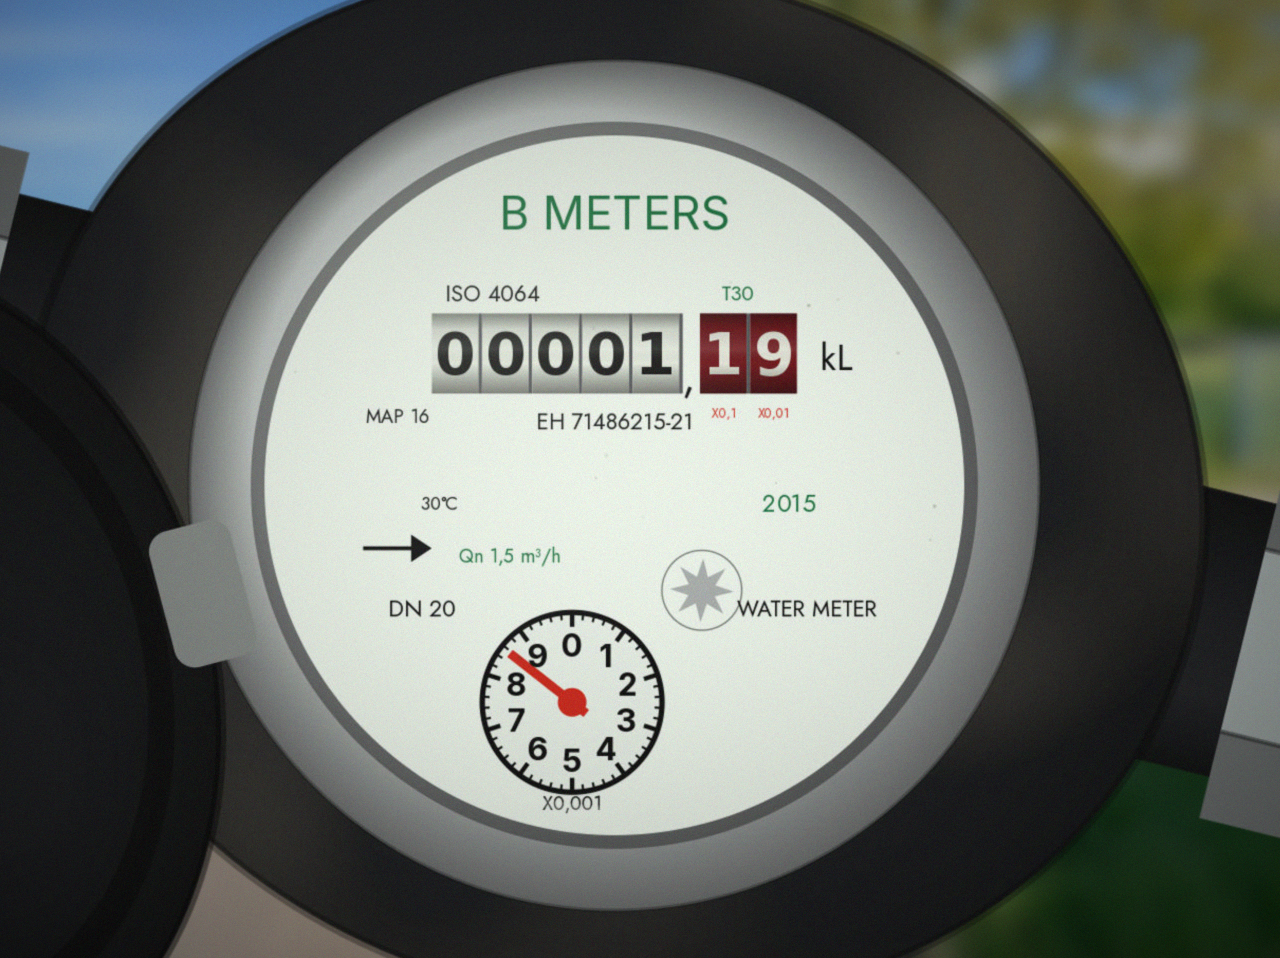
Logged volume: 1.198
